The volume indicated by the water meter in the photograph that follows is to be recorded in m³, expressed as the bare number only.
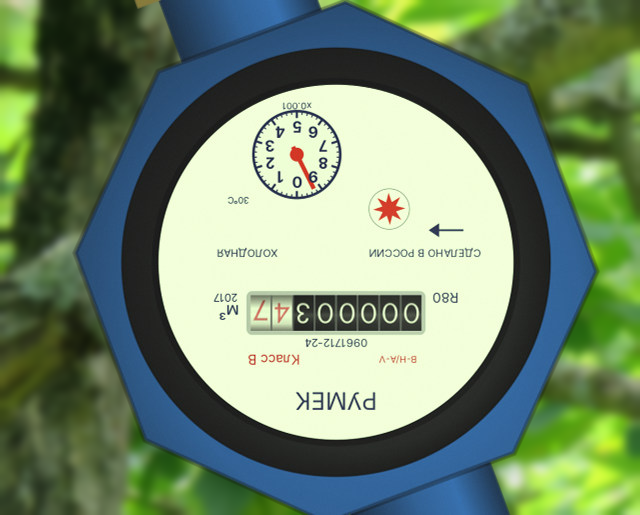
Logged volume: 3.469
